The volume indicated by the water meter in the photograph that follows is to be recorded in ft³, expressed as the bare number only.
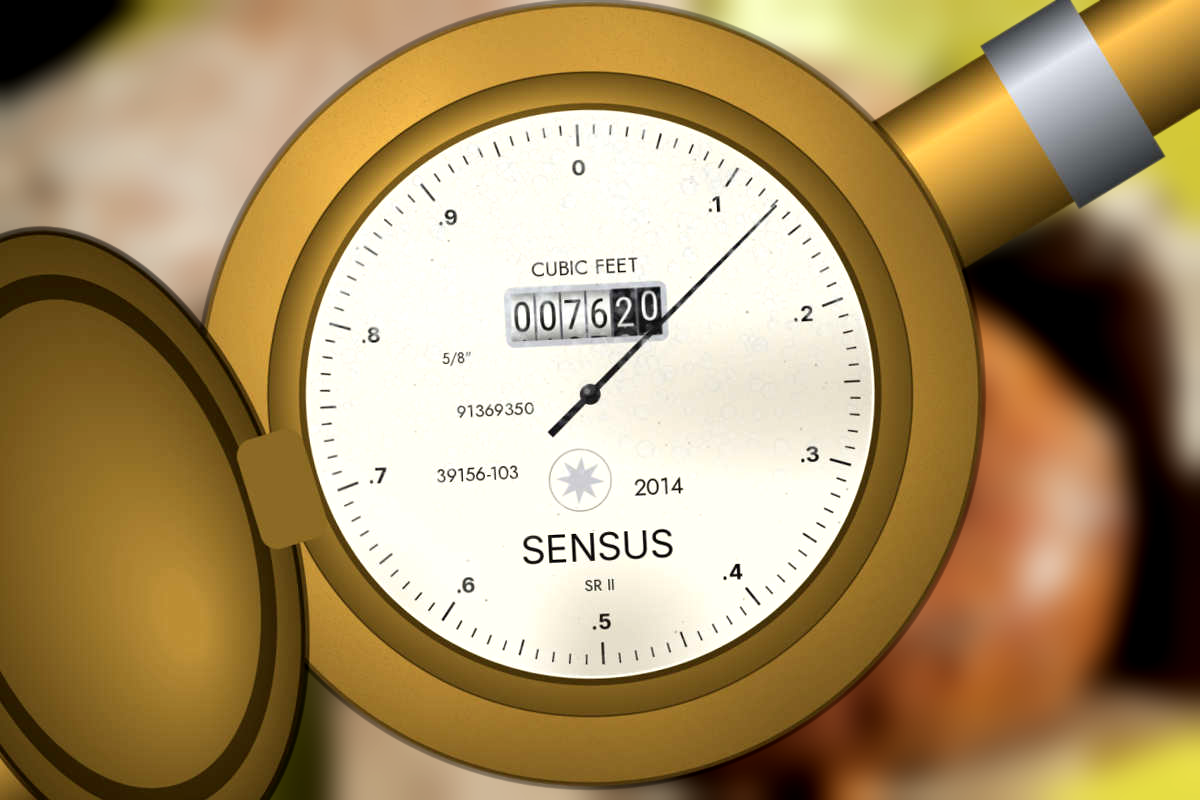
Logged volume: 7620.13
